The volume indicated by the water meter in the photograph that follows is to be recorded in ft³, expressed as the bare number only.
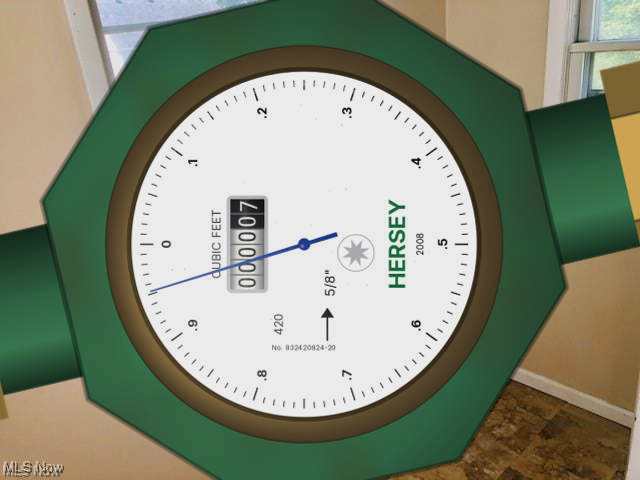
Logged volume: 6.95
